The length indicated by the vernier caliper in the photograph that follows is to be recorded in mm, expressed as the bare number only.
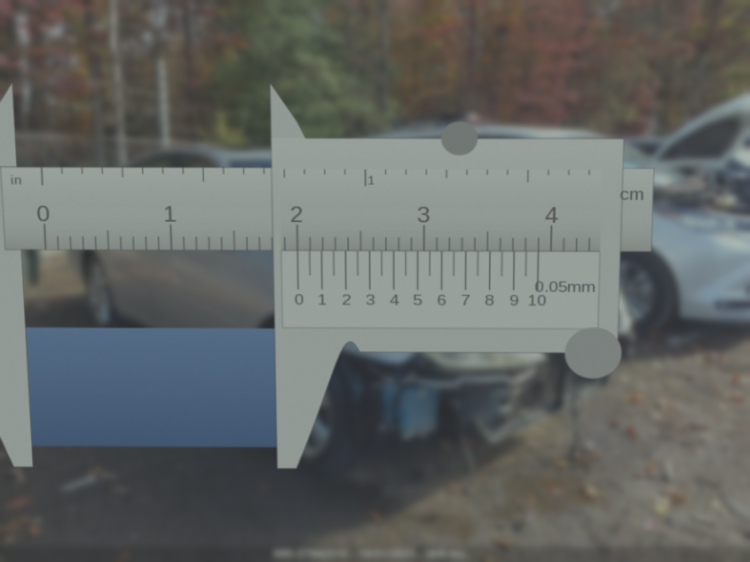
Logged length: 20.0
